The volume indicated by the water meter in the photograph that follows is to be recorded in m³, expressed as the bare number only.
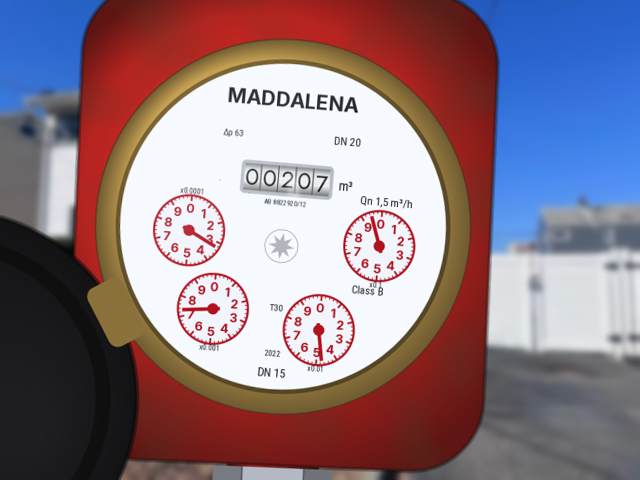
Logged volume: 206.9473
